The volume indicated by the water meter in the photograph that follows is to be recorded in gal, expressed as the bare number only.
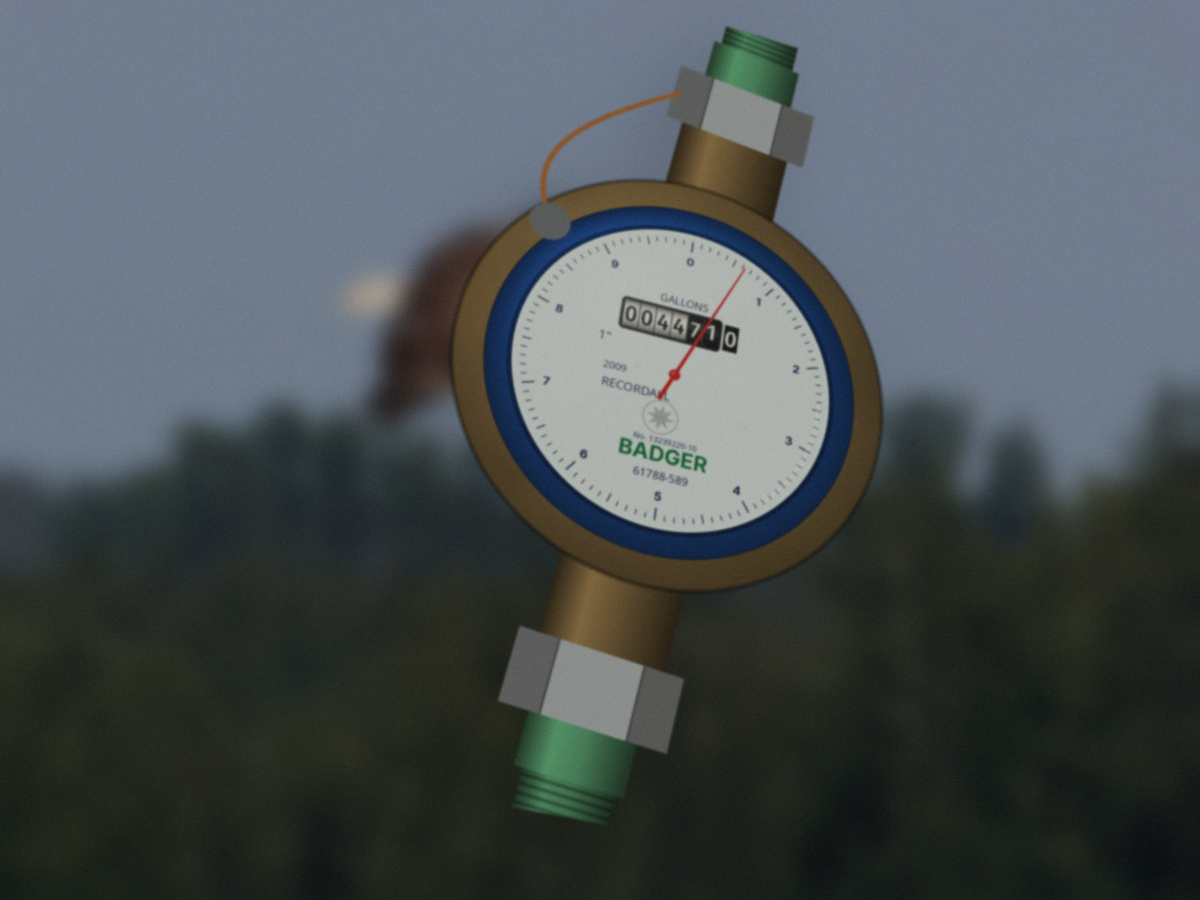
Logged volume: 44710.6
